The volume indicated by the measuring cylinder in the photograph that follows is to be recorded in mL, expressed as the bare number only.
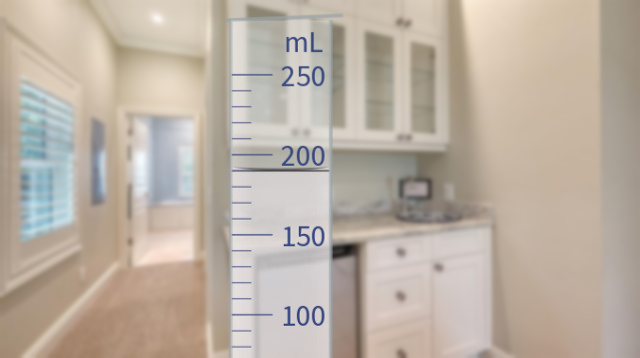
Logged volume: 190
